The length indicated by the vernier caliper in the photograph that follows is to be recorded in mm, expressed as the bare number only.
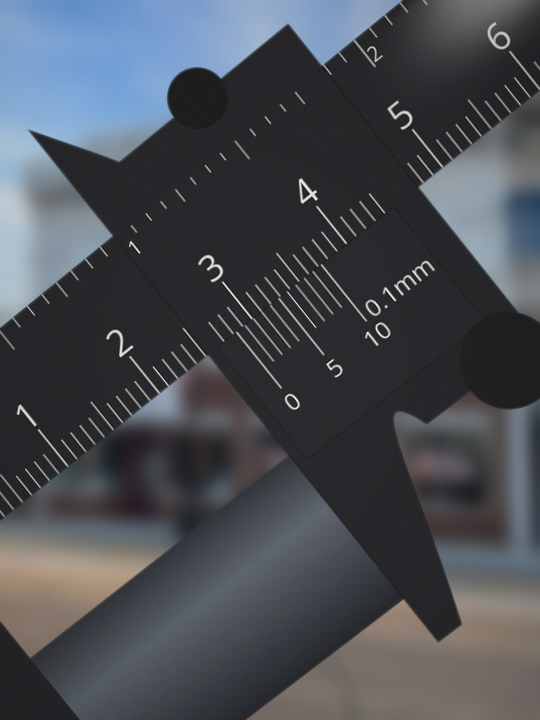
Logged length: 28.3
